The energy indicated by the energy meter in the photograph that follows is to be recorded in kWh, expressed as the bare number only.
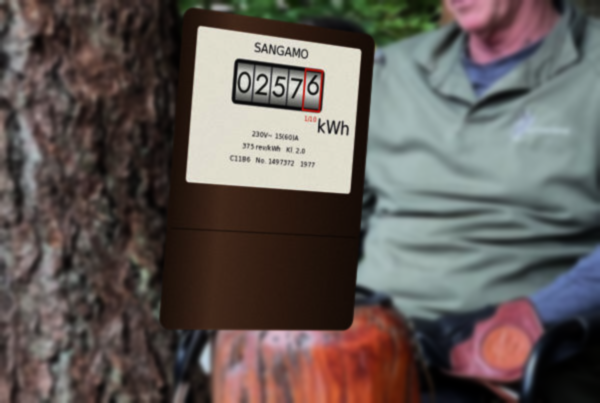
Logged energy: 257.6
